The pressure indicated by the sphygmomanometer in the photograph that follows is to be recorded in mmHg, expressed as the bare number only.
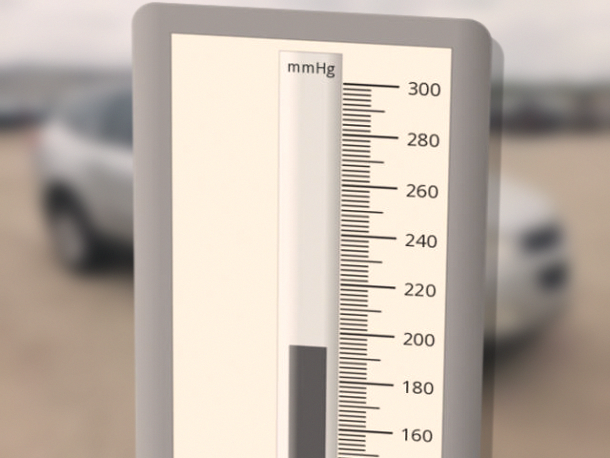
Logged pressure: 194
